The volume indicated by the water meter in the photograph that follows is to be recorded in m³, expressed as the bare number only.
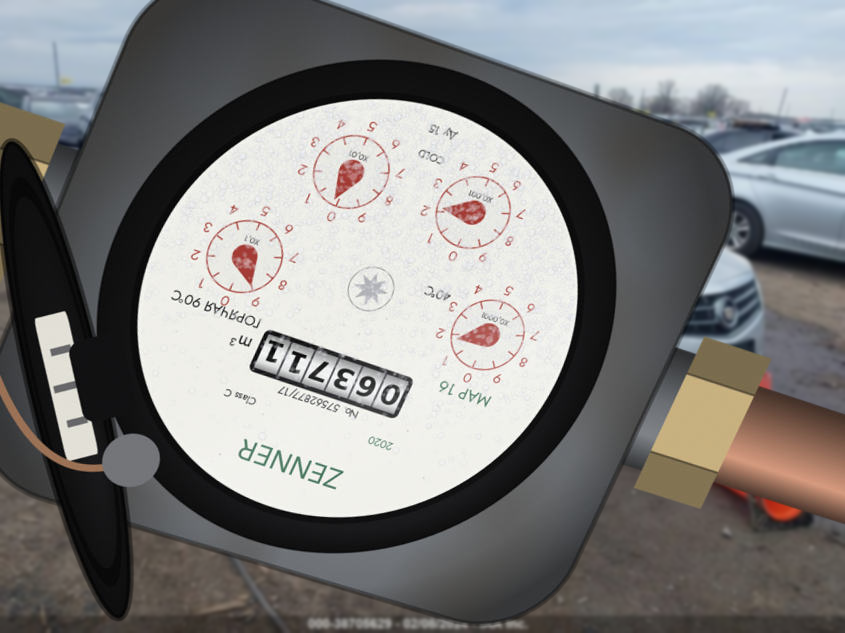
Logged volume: 63710.9021
